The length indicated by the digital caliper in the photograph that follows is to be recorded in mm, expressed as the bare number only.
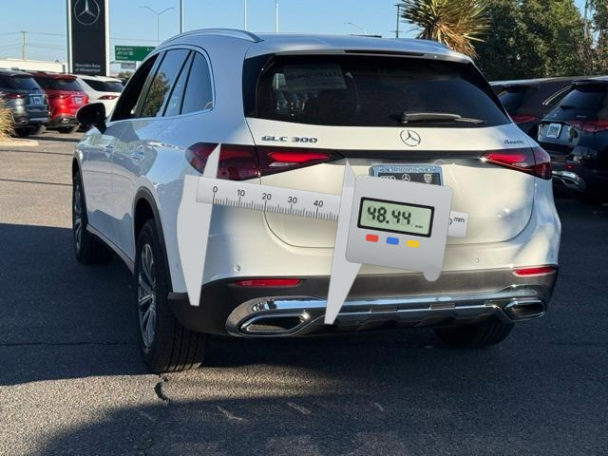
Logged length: 48.44
